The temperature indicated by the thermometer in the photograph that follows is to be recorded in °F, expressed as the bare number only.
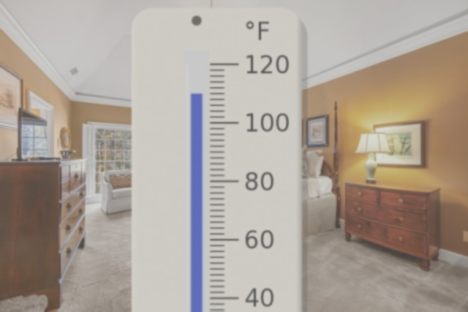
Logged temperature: 110
